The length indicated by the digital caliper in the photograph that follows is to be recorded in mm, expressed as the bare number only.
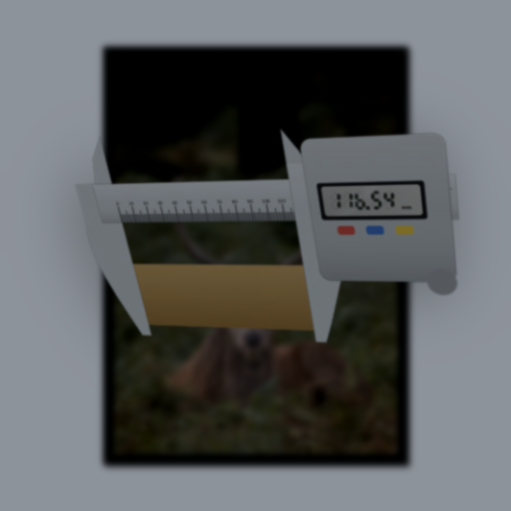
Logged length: 116.54
